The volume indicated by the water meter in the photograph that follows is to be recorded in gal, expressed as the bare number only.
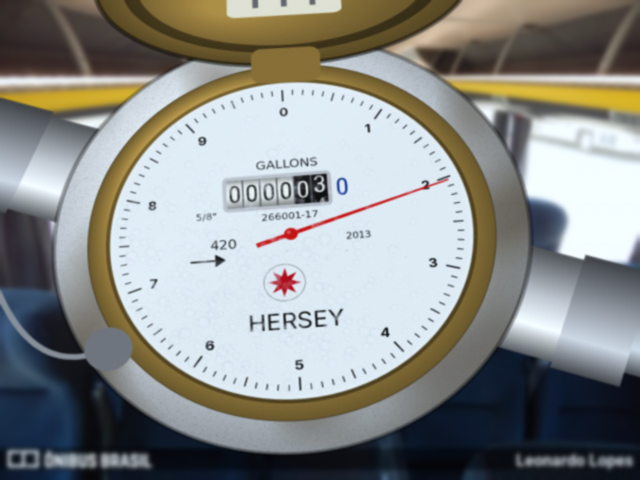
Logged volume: 32.0
